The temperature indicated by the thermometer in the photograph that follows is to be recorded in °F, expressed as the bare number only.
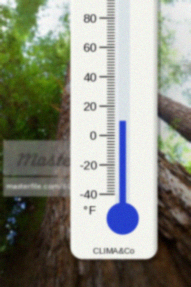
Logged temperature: 10
